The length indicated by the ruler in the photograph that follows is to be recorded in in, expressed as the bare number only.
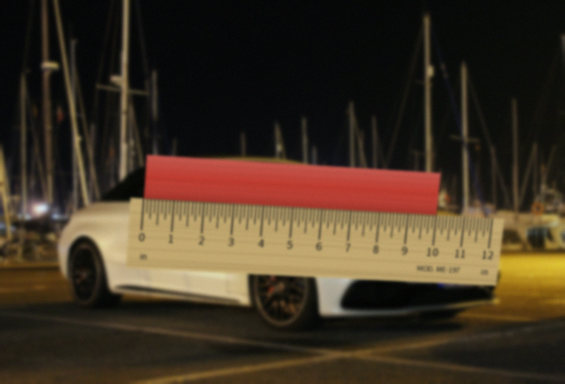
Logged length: 10
